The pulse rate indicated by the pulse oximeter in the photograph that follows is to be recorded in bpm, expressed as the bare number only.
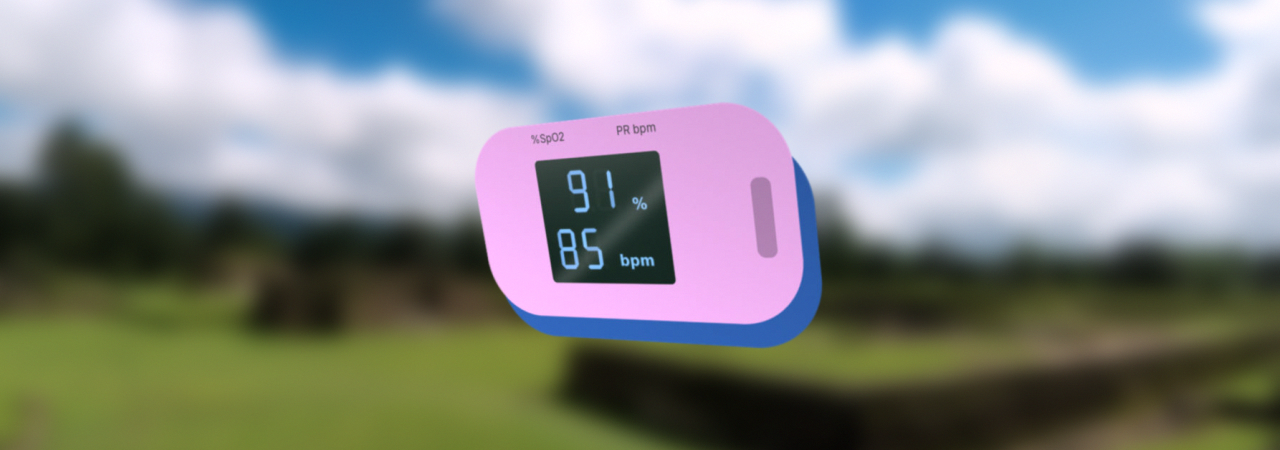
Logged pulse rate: 85
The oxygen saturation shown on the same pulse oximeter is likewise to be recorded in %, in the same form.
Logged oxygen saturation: 91
